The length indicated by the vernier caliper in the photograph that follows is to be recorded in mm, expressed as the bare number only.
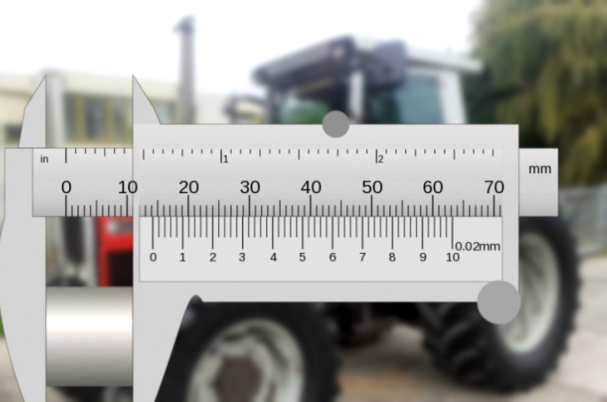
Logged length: 14.2
